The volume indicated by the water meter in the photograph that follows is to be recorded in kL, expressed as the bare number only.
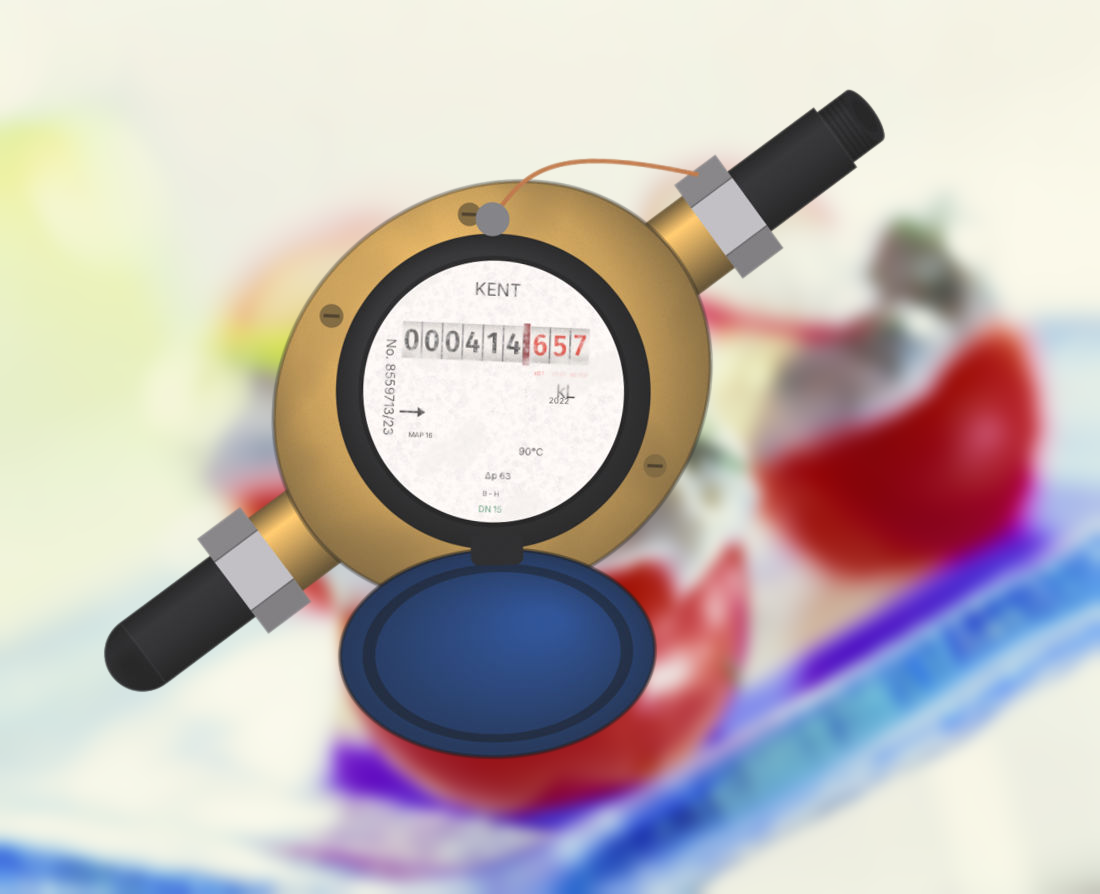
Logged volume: 414.657
